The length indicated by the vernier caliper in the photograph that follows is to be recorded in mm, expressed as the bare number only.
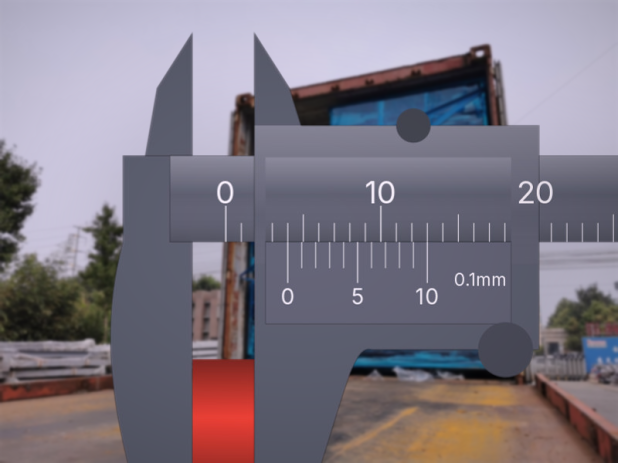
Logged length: 4.0
